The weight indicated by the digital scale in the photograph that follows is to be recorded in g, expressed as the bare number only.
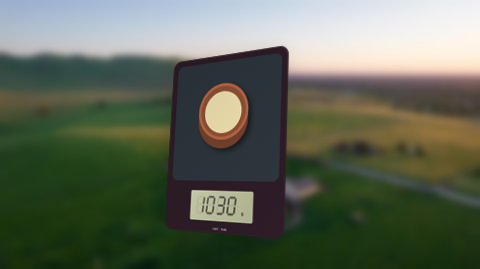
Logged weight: 1030
